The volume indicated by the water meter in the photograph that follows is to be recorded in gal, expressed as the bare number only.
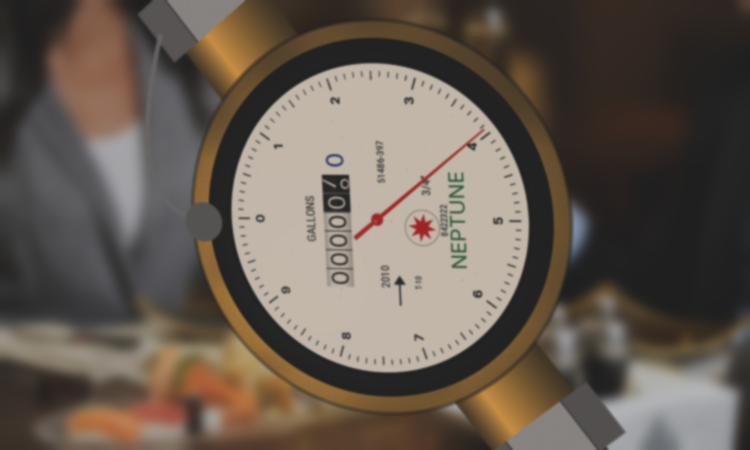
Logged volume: 73.9
